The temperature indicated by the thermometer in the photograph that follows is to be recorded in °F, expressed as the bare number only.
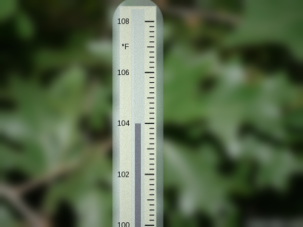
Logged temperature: 104
